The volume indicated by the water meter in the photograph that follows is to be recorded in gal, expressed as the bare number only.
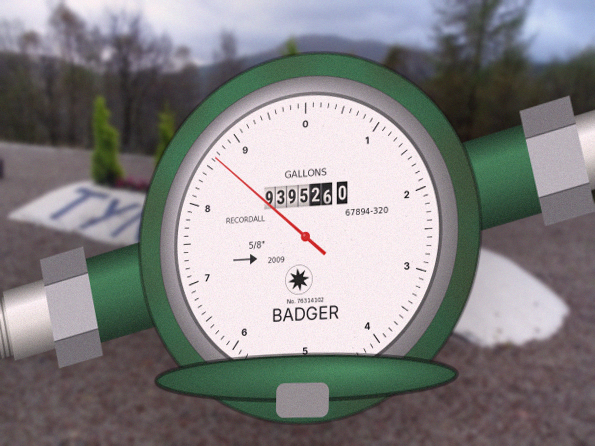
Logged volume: 9395258.6
